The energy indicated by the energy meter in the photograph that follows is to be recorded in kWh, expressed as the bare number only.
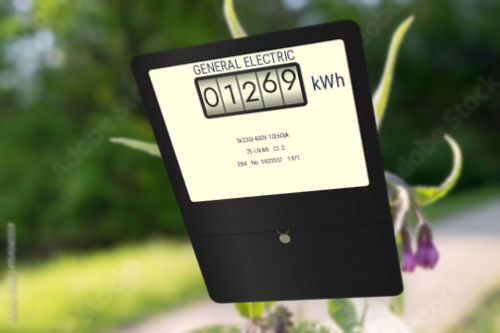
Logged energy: 1269
